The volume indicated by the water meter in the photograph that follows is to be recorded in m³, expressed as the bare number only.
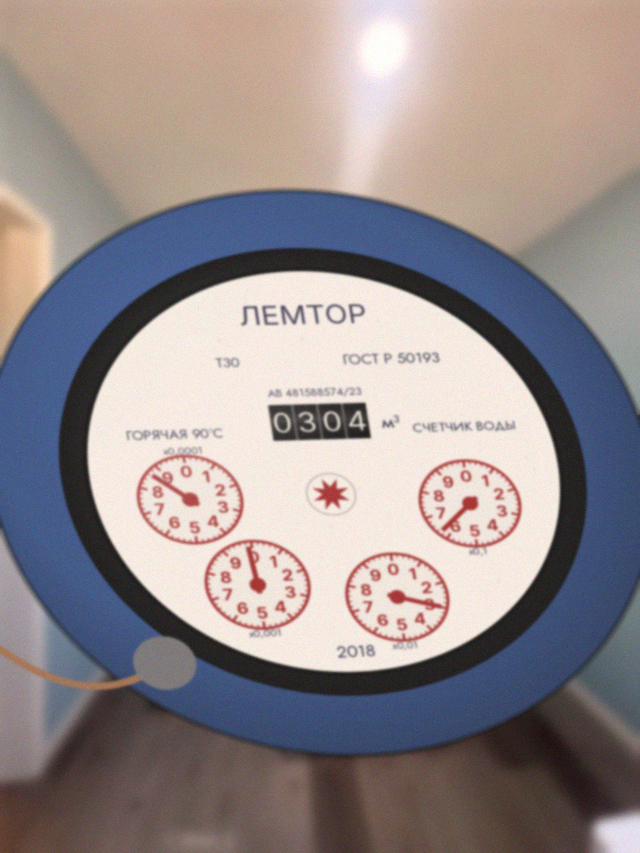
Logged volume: 304.6298
